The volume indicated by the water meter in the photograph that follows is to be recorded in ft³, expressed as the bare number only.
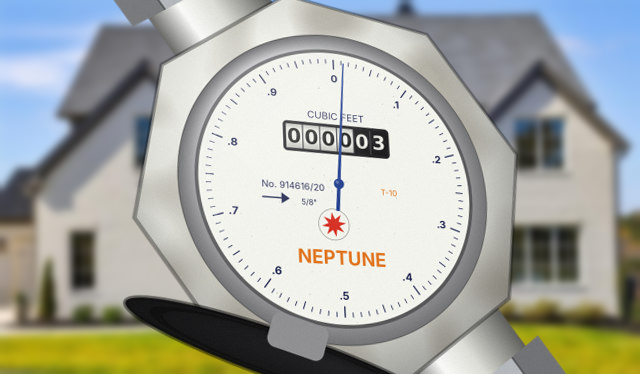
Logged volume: 3.01
